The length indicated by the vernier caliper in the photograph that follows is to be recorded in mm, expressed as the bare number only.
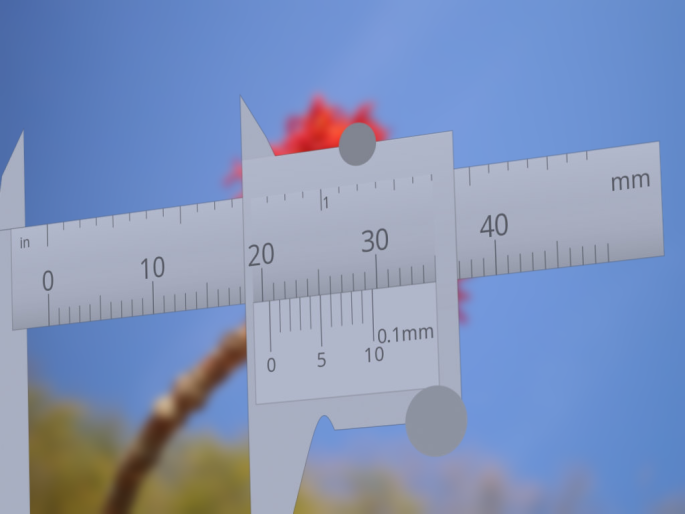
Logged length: 20.6
